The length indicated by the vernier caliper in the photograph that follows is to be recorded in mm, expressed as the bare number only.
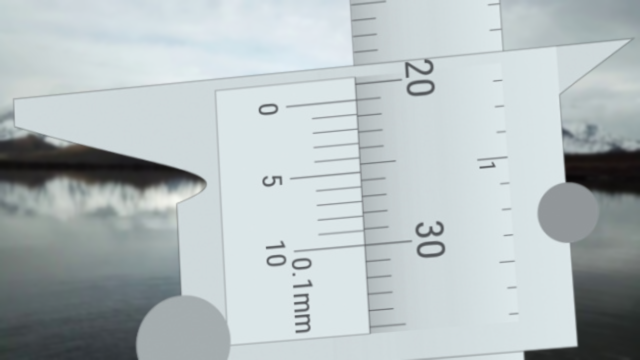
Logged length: 21.0
